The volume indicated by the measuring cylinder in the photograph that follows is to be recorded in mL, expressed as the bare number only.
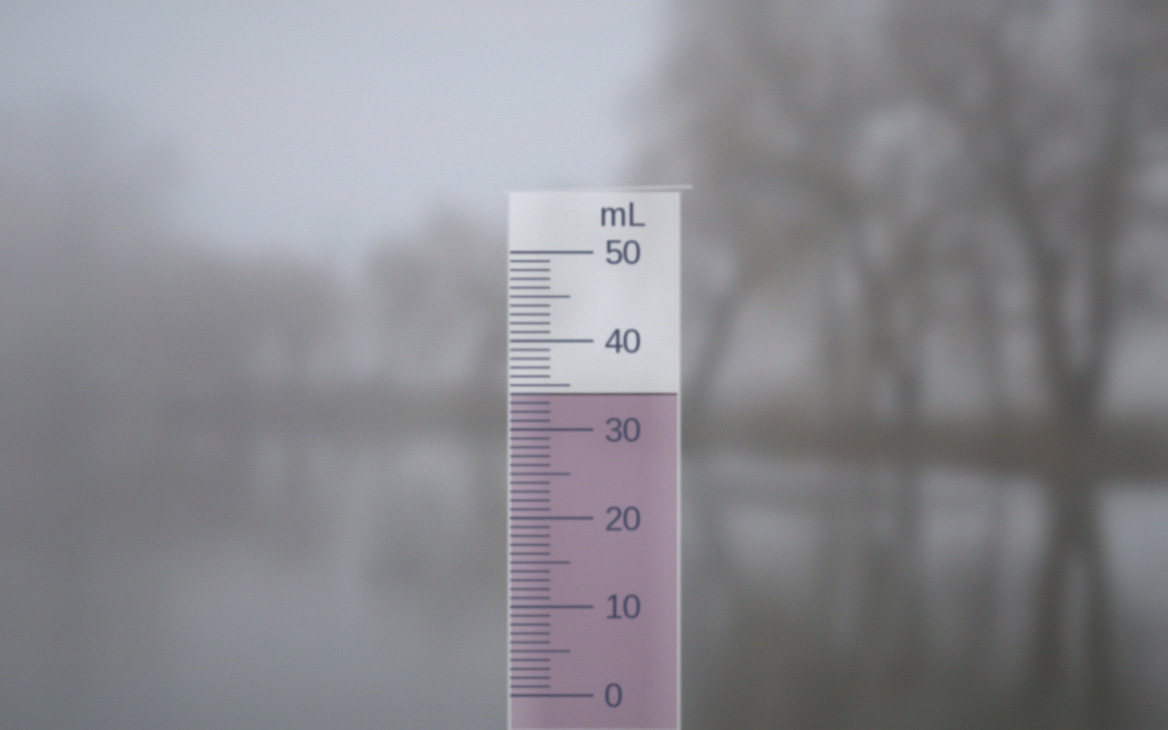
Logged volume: 34
